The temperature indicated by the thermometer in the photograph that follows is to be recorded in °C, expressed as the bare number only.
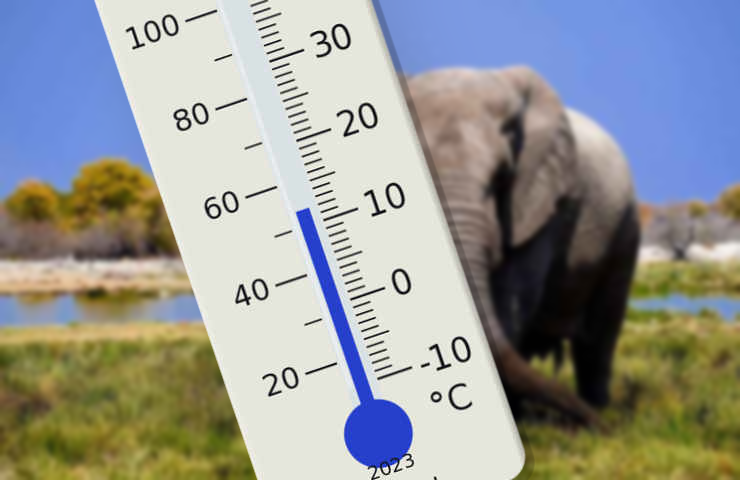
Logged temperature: 12
